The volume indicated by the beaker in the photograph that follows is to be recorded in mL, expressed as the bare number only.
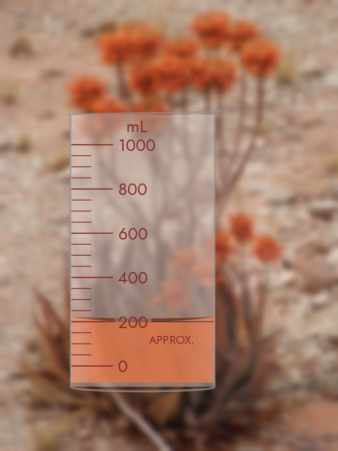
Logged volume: 200
